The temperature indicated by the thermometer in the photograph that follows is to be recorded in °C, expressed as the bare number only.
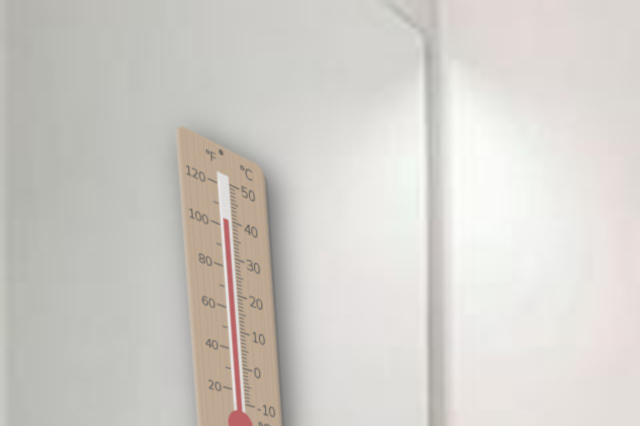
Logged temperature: 40
